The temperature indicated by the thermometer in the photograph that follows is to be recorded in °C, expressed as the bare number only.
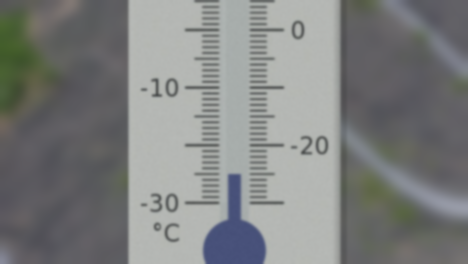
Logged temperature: -25
